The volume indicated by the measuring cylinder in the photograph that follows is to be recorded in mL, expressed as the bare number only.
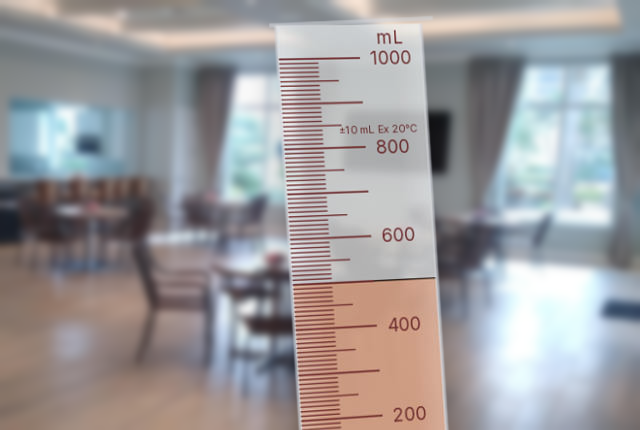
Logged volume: 500
